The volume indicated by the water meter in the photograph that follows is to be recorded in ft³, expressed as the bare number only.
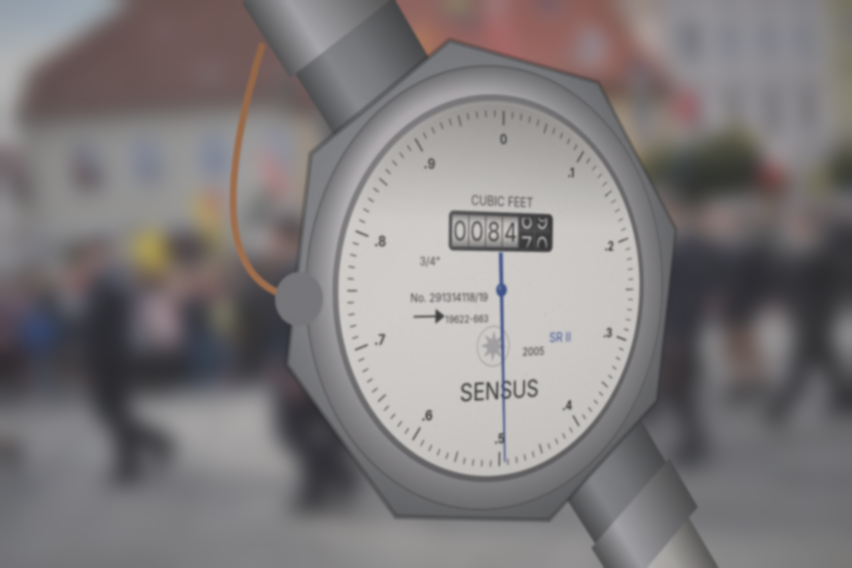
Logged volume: 8469.49
